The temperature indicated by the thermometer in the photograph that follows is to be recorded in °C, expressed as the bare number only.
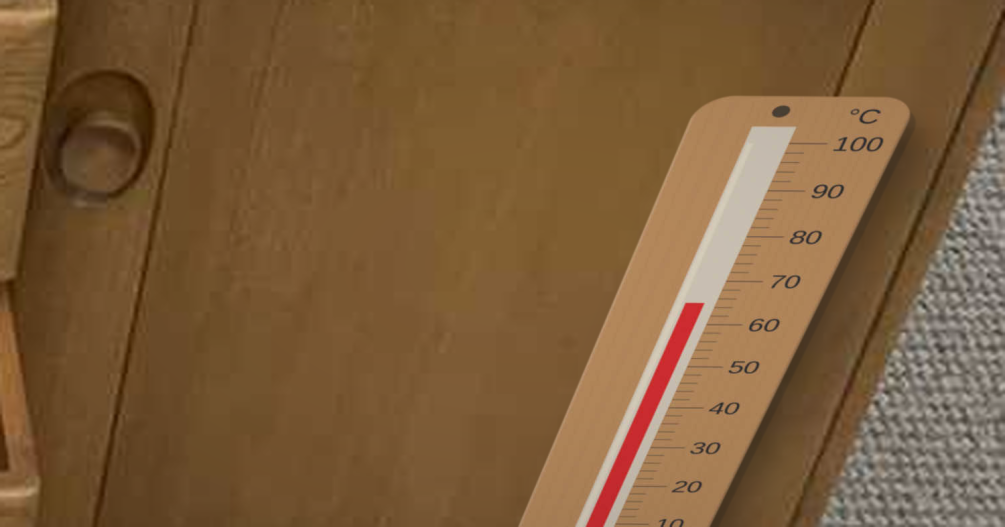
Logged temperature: 65
